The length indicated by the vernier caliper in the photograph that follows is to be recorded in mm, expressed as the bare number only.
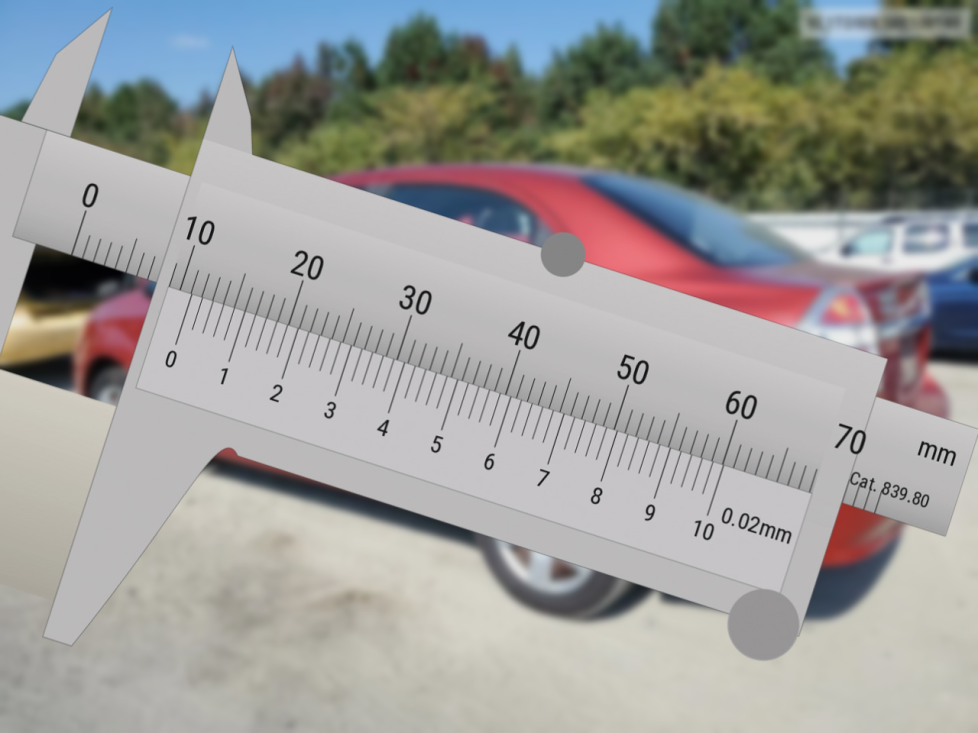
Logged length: 11.1
